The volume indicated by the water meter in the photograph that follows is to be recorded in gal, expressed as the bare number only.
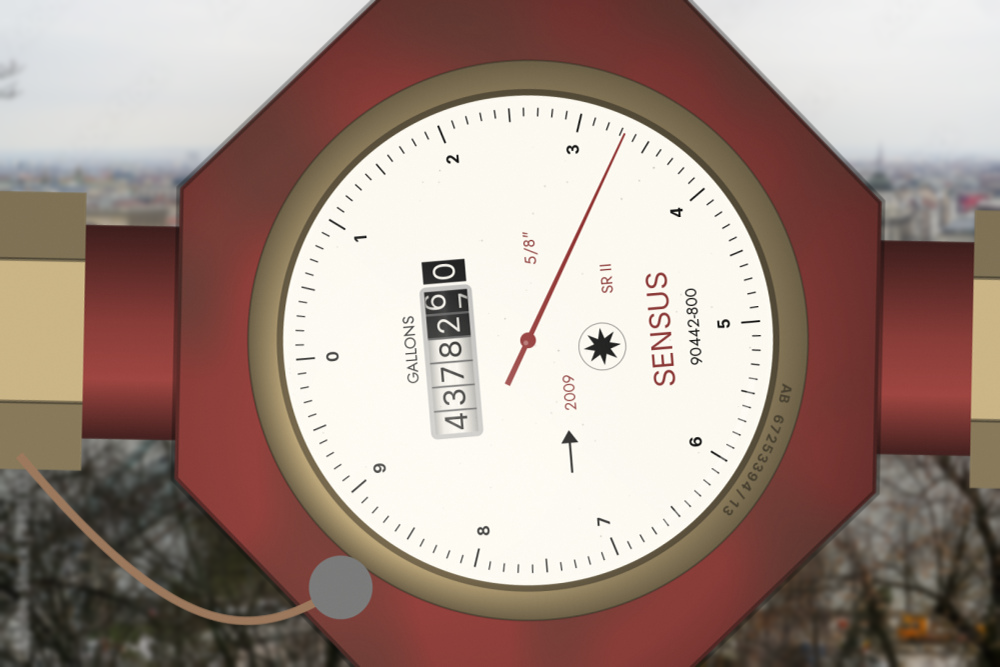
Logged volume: 4378263.3
